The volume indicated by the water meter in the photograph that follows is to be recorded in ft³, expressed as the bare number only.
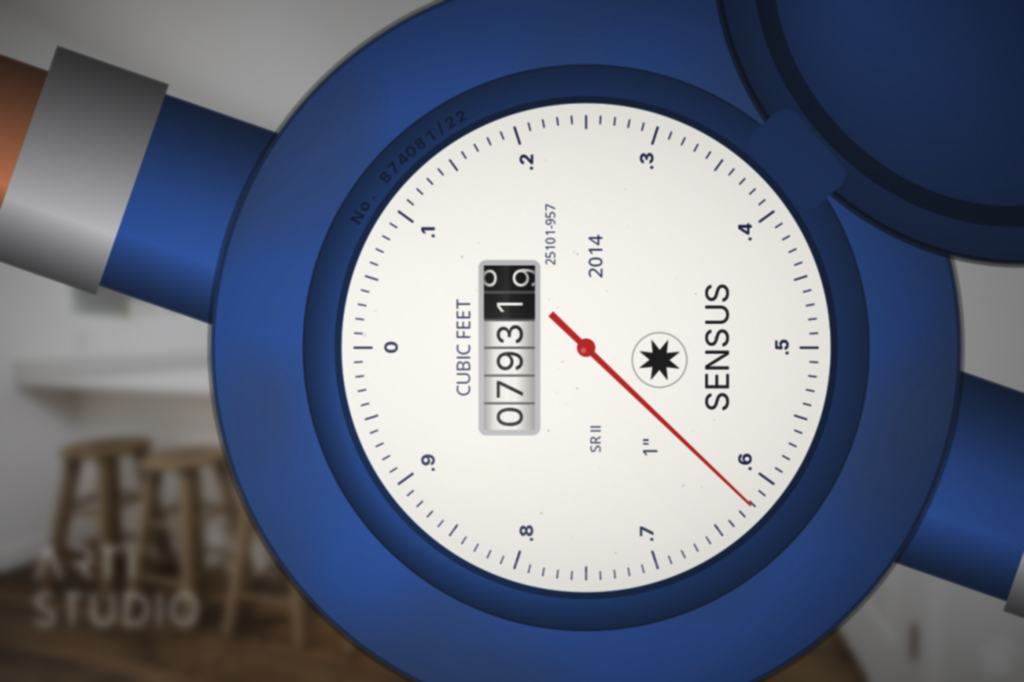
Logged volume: 79318.62
